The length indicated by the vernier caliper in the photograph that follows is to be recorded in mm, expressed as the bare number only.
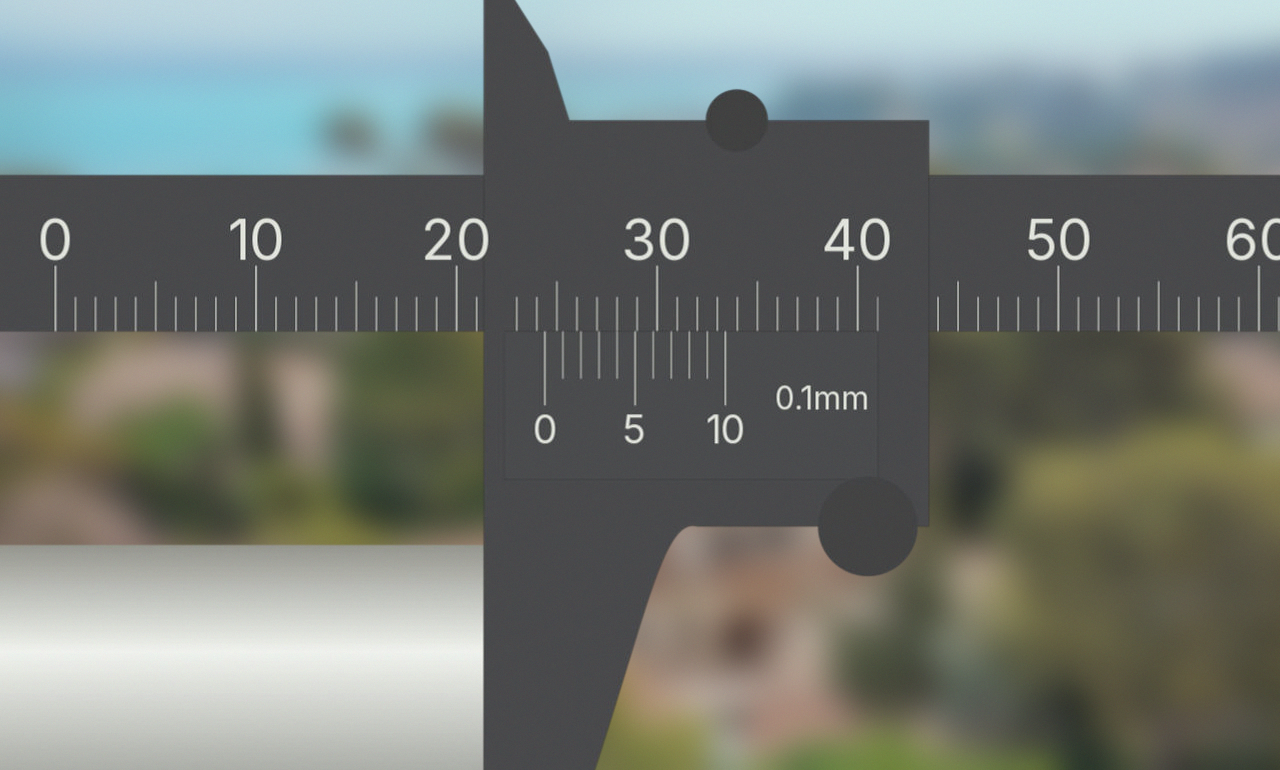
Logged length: 24.4
